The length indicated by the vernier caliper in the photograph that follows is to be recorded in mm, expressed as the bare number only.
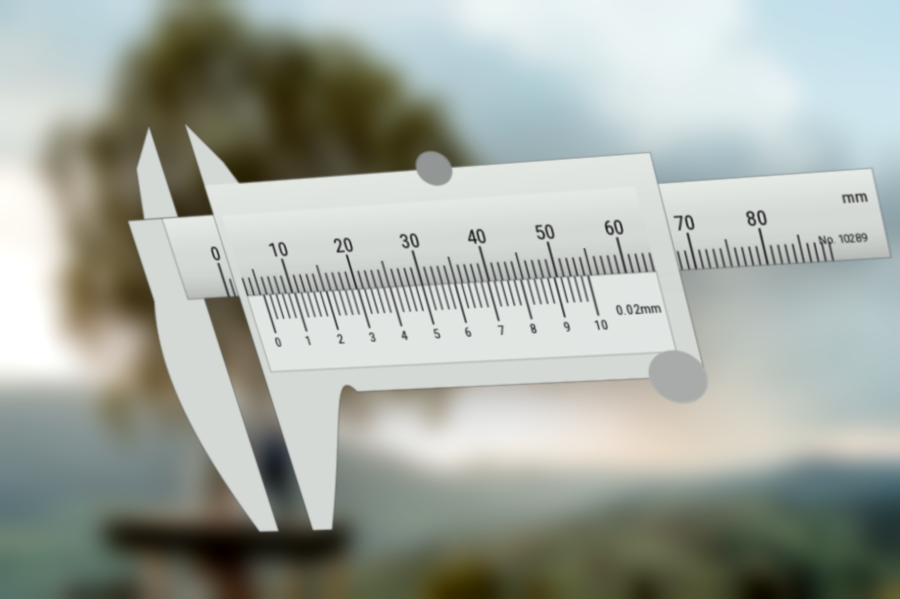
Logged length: 5.5
